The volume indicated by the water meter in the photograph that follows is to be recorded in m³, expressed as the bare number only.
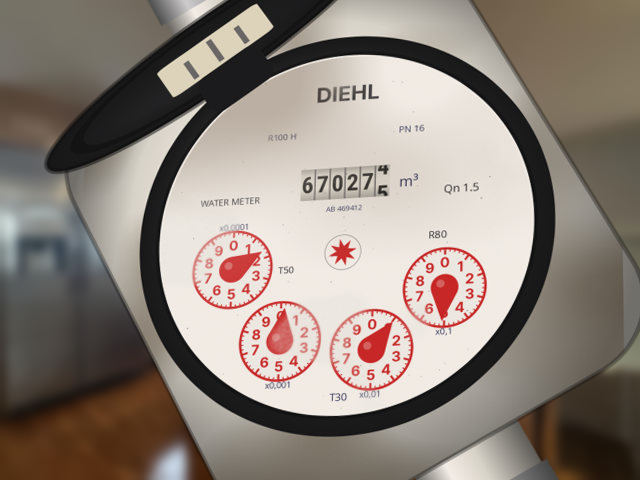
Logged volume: 670274.5101
